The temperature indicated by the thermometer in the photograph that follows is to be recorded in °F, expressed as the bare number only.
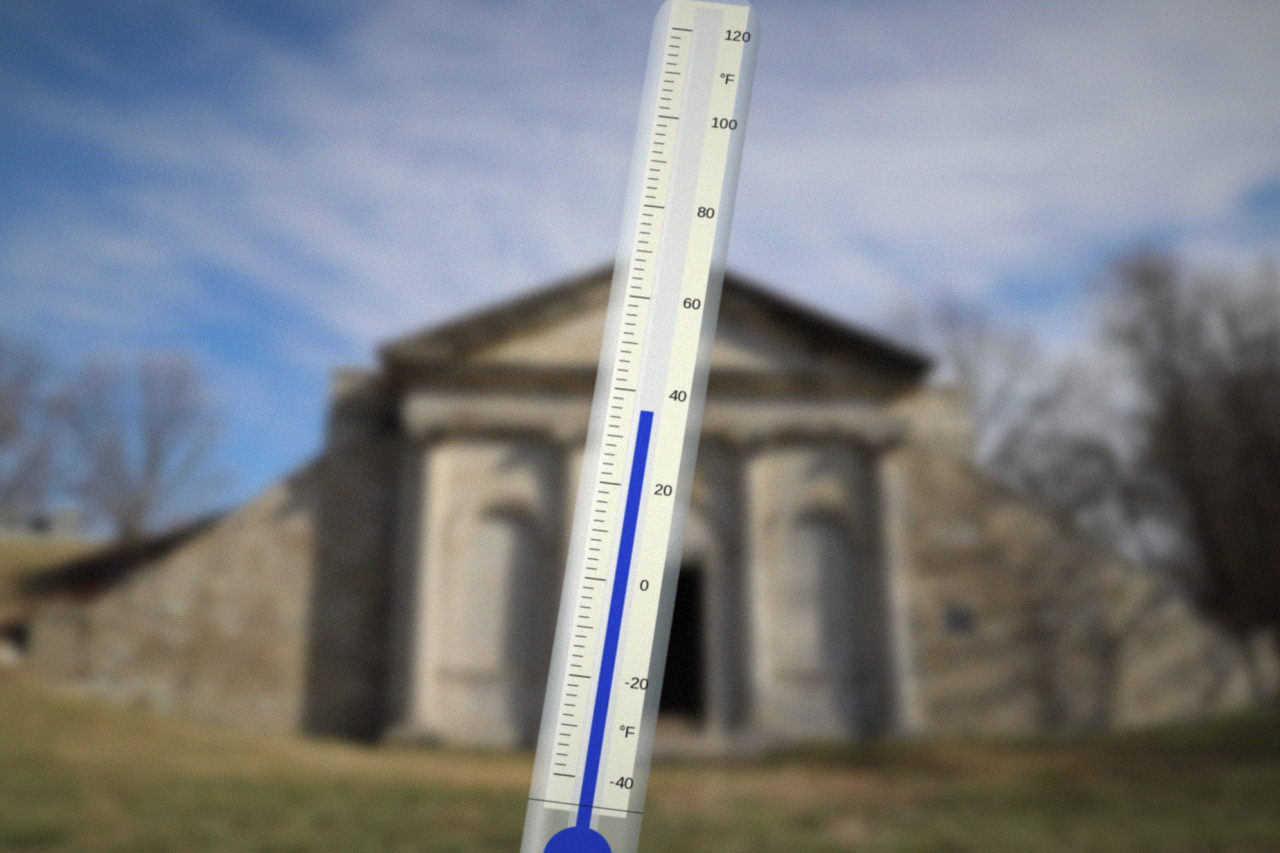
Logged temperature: 36
